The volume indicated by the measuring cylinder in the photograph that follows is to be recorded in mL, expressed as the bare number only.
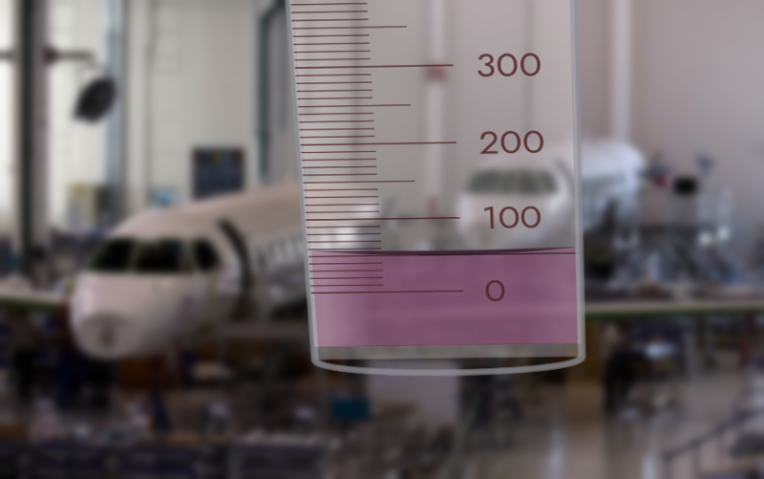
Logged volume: 50
